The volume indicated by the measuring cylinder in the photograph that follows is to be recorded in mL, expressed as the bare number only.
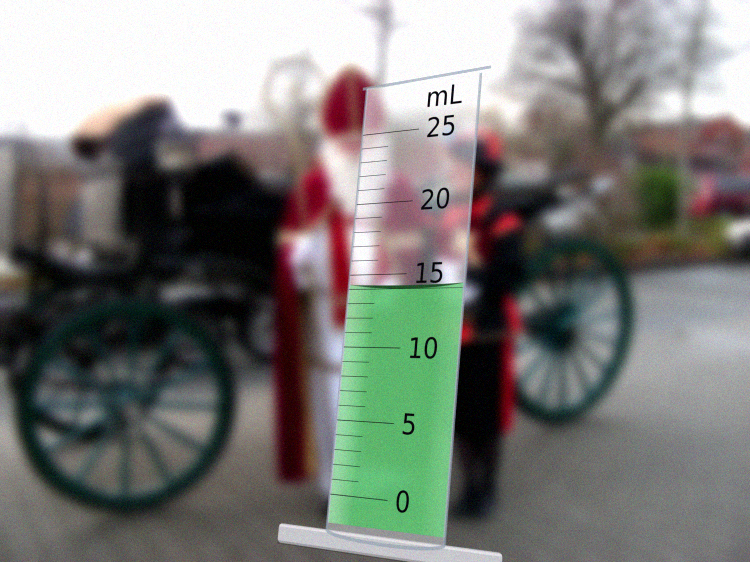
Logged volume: 14
